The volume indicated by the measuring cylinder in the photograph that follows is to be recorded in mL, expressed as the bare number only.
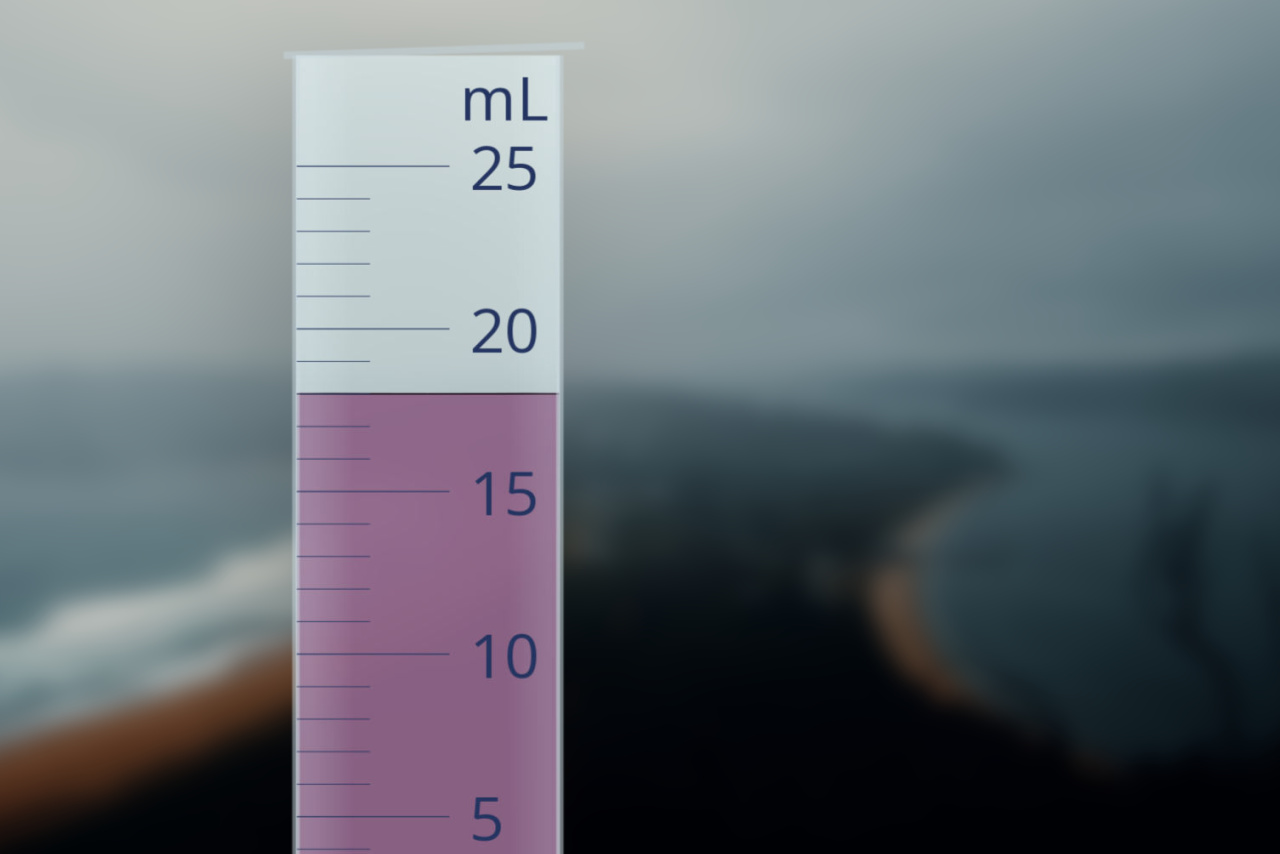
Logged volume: 18
